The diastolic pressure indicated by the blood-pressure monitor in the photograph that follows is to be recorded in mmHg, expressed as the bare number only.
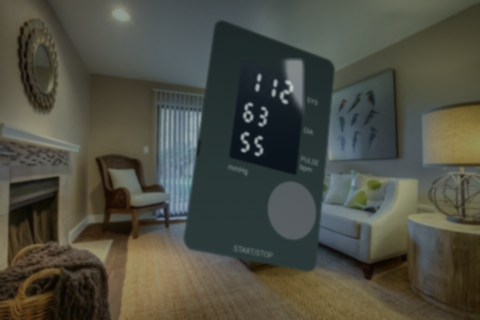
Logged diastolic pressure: 63
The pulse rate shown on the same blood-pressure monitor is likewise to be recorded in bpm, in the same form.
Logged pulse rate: 55
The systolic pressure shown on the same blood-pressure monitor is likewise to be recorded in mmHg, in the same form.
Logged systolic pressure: 112
